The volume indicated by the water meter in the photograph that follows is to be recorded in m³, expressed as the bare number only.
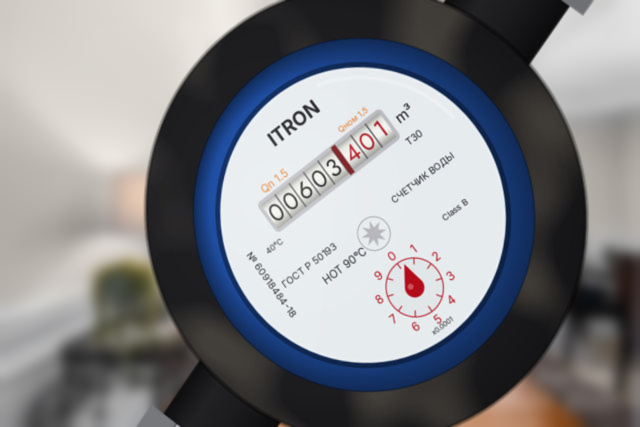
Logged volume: 603.4010
